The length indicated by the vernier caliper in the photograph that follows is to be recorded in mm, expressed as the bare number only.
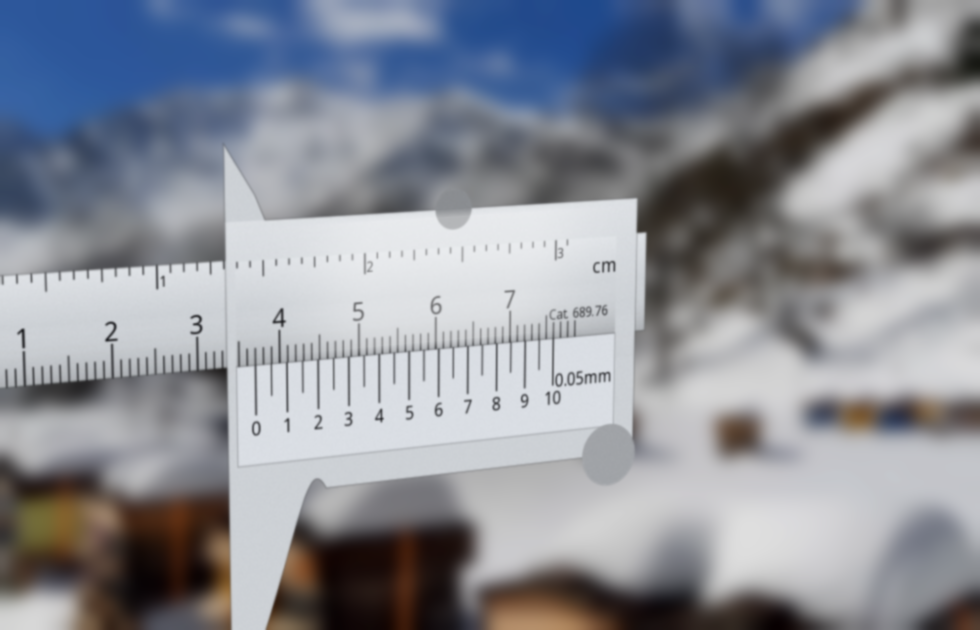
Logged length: 37.0
